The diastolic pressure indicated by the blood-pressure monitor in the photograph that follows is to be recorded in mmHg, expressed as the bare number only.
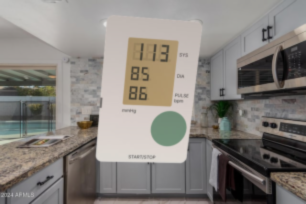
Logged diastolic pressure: 85
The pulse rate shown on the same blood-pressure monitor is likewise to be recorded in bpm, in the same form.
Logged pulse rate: 86
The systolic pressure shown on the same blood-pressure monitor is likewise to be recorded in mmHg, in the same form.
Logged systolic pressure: 113
